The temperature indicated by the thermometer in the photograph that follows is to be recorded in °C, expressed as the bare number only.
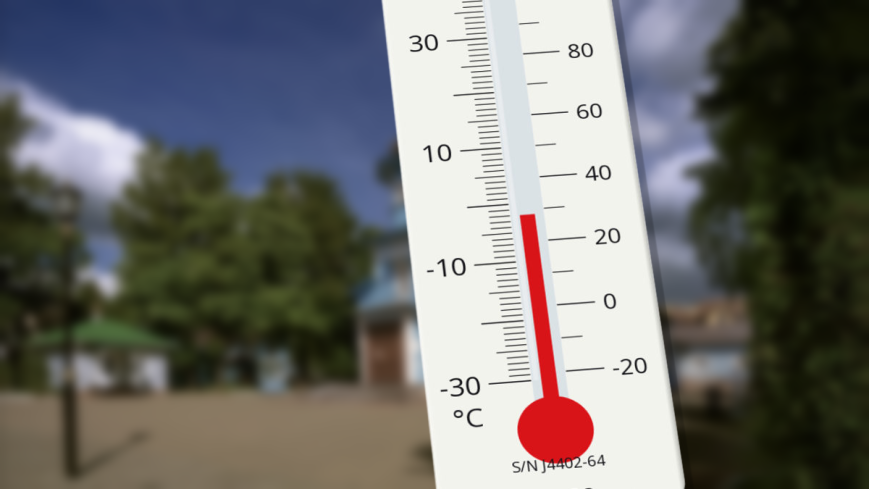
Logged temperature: -2
